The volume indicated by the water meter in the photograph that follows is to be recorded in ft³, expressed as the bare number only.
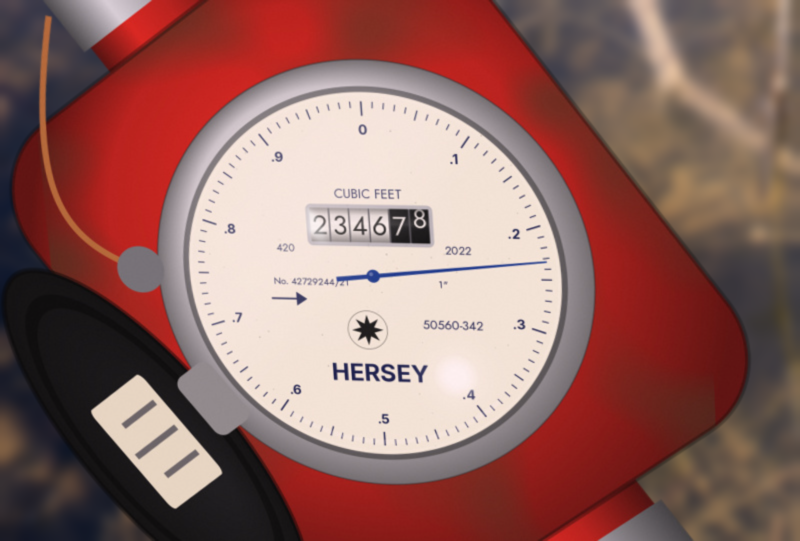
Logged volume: 234678.23
